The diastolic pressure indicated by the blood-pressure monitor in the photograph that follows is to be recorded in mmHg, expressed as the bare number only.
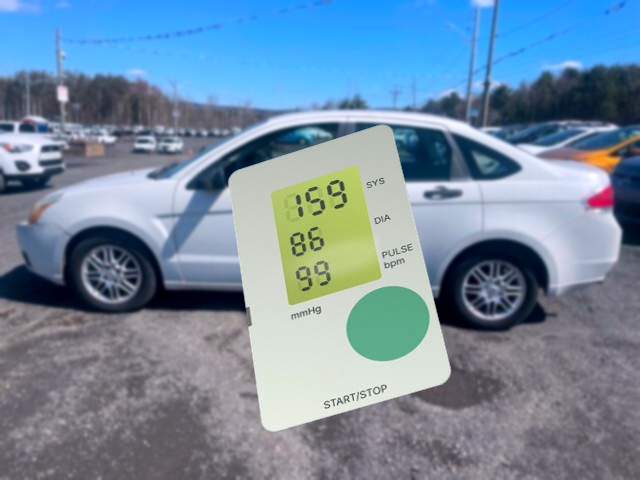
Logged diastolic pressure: 86
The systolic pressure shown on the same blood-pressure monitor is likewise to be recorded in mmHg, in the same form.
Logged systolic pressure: 159
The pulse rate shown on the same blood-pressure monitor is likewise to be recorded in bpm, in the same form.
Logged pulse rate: 99
